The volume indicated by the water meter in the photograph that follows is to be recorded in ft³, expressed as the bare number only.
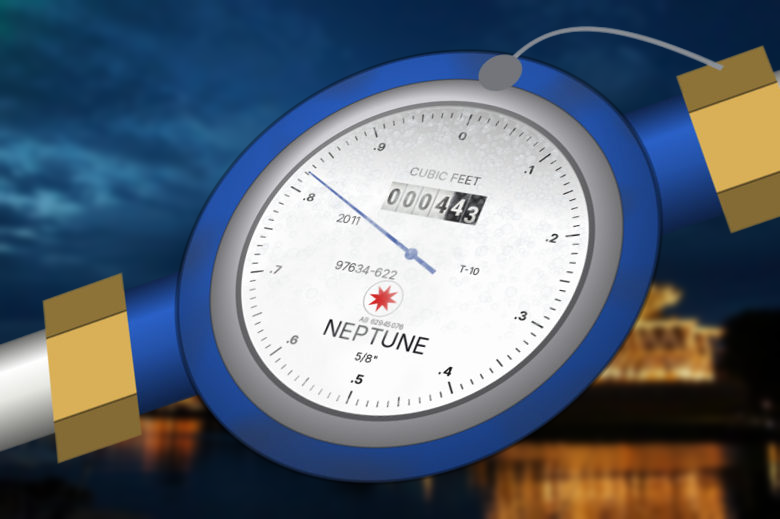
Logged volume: 442.82
